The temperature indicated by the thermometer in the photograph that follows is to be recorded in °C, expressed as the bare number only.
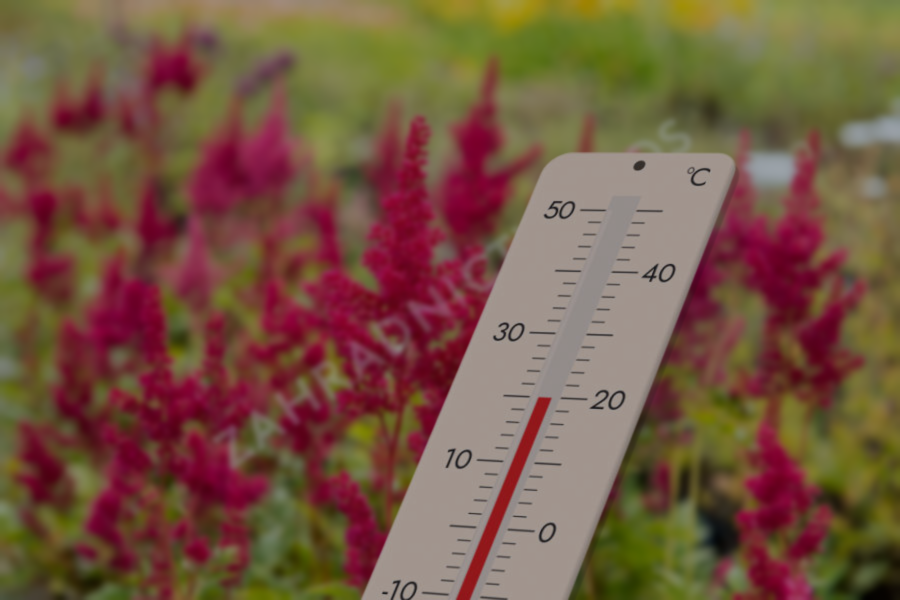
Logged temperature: 20
